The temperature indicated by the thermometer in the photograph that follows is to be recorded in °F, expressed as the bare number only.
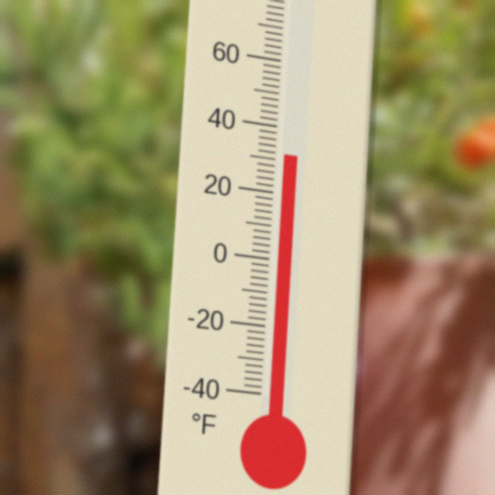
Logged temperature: 32
